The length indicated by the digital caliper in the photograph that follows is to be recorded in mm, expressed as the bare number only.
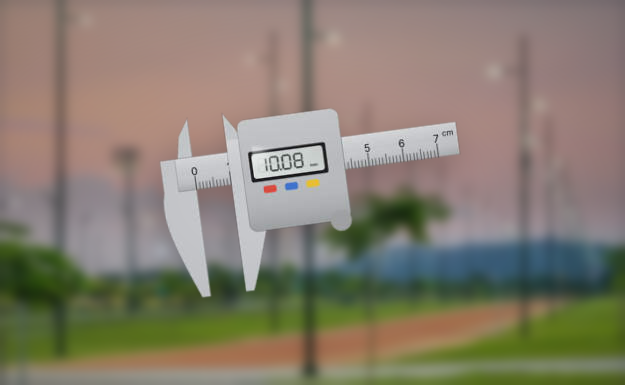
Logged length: 10.08
